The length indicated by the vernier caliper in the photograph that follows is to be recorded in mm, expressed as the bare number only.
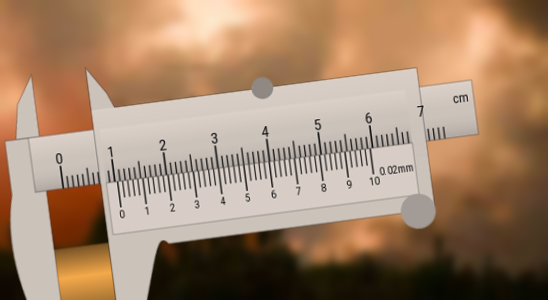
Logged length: 10.5
